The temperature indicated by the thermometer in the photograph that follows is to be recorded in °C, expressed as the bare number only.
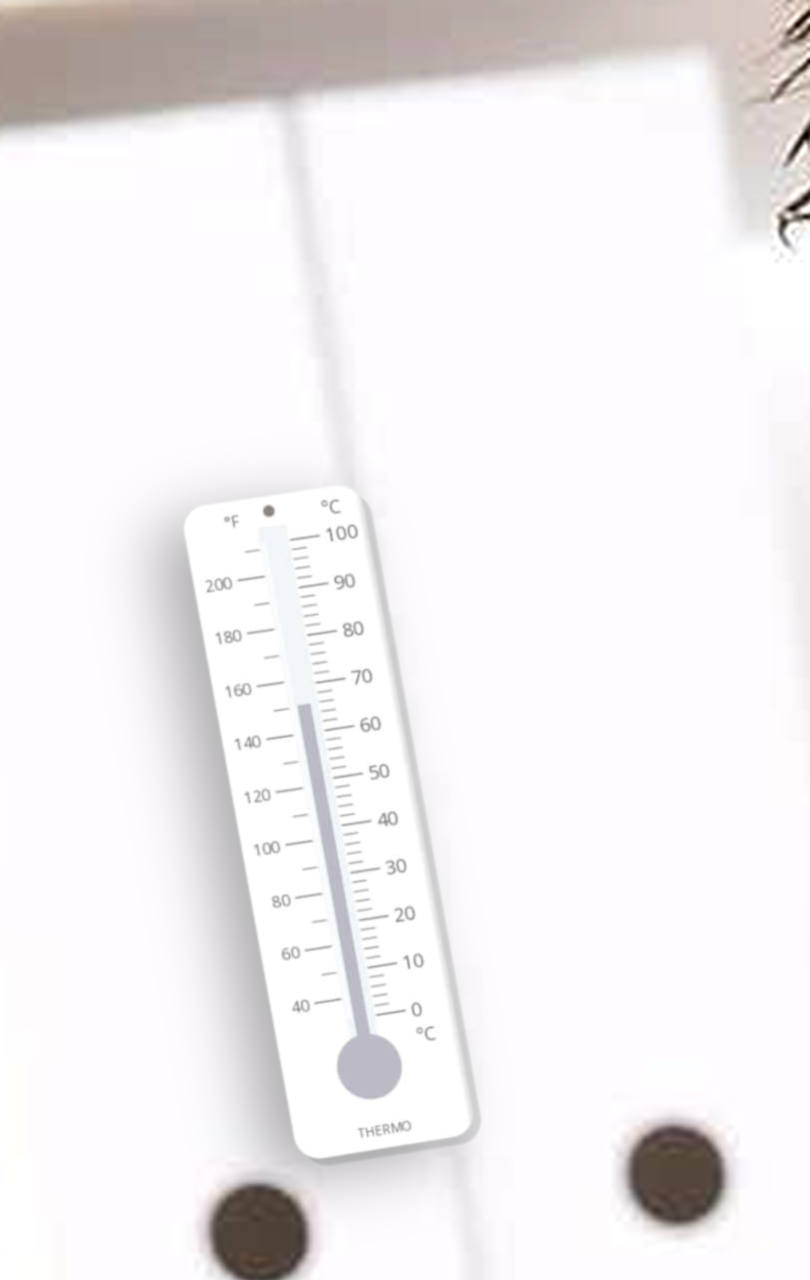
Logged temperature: 66
